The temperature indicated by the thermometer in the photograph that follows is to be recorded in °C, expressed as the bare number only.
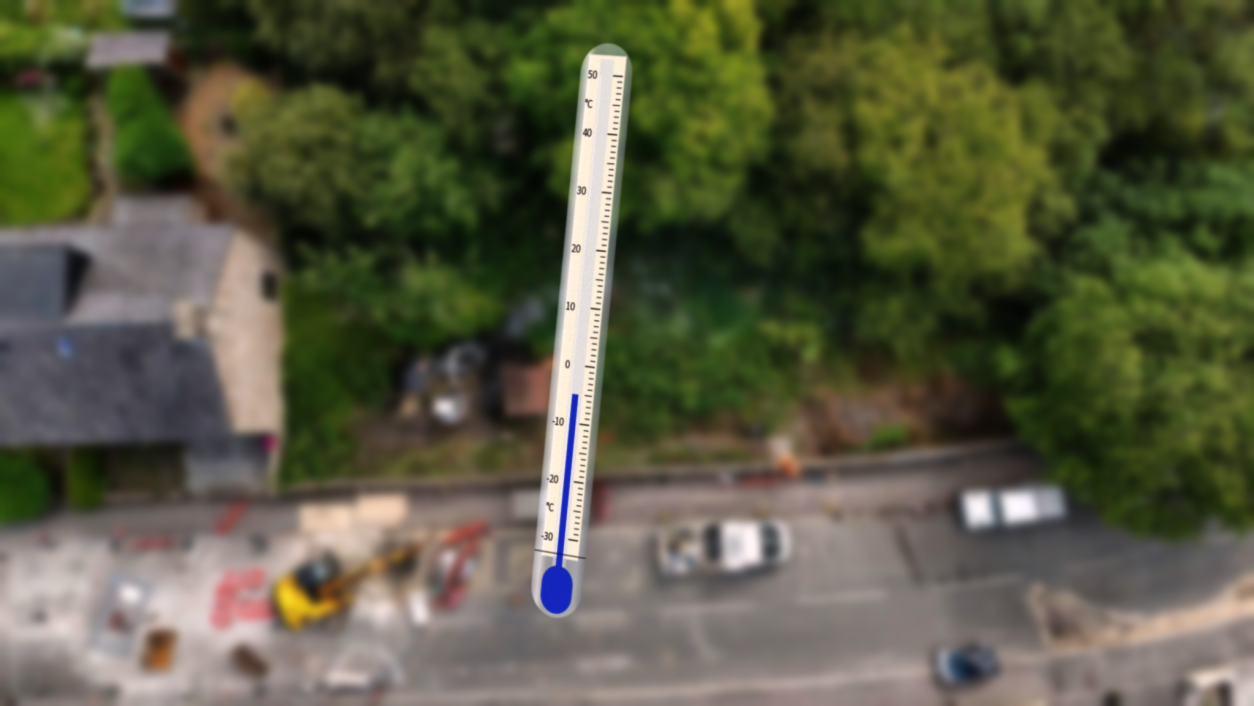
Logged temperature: -5
